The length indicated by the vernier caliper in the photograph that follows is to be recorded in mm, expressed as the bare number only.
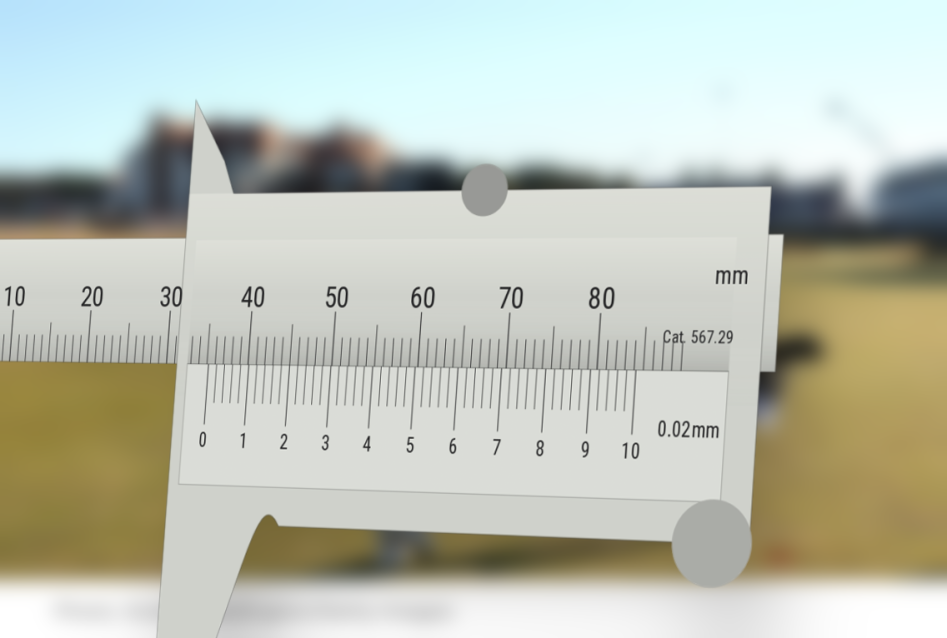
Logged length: 35.2
